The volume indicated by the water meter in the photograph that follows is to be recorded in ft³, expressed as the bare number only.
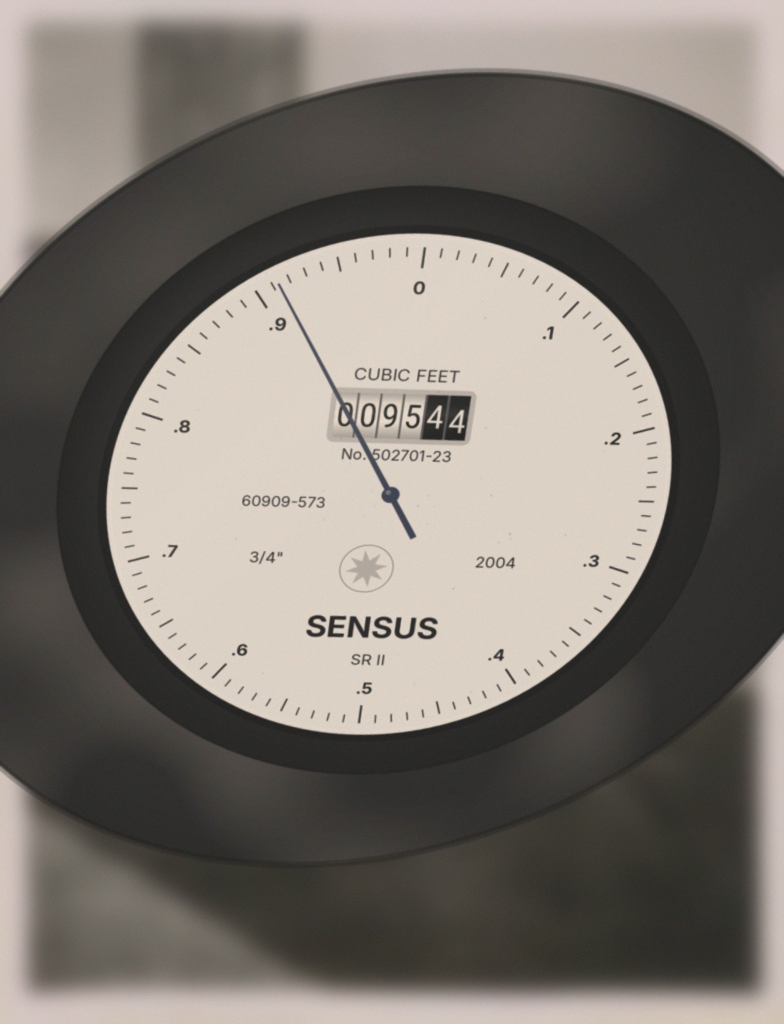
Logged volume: 9543.91
